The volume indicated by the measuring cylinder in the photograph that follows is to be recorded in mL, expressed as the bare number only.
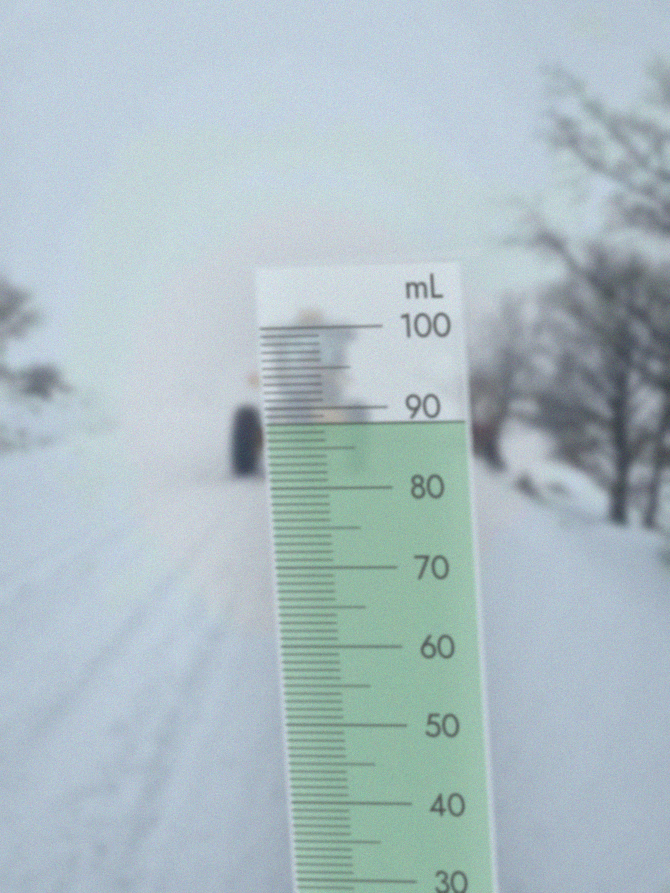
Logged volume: 88
